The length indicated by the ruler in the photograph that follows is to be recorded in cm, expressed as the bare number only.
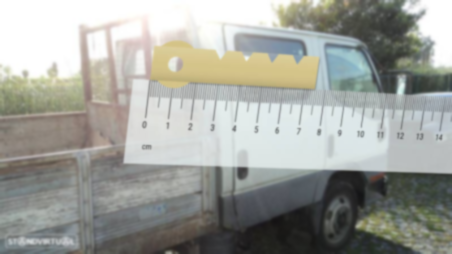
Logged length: 7.5
